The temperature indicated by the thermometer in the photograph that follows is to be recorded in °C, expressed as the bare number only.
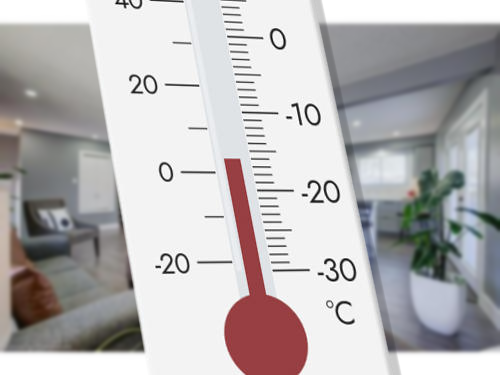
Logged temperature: -16
